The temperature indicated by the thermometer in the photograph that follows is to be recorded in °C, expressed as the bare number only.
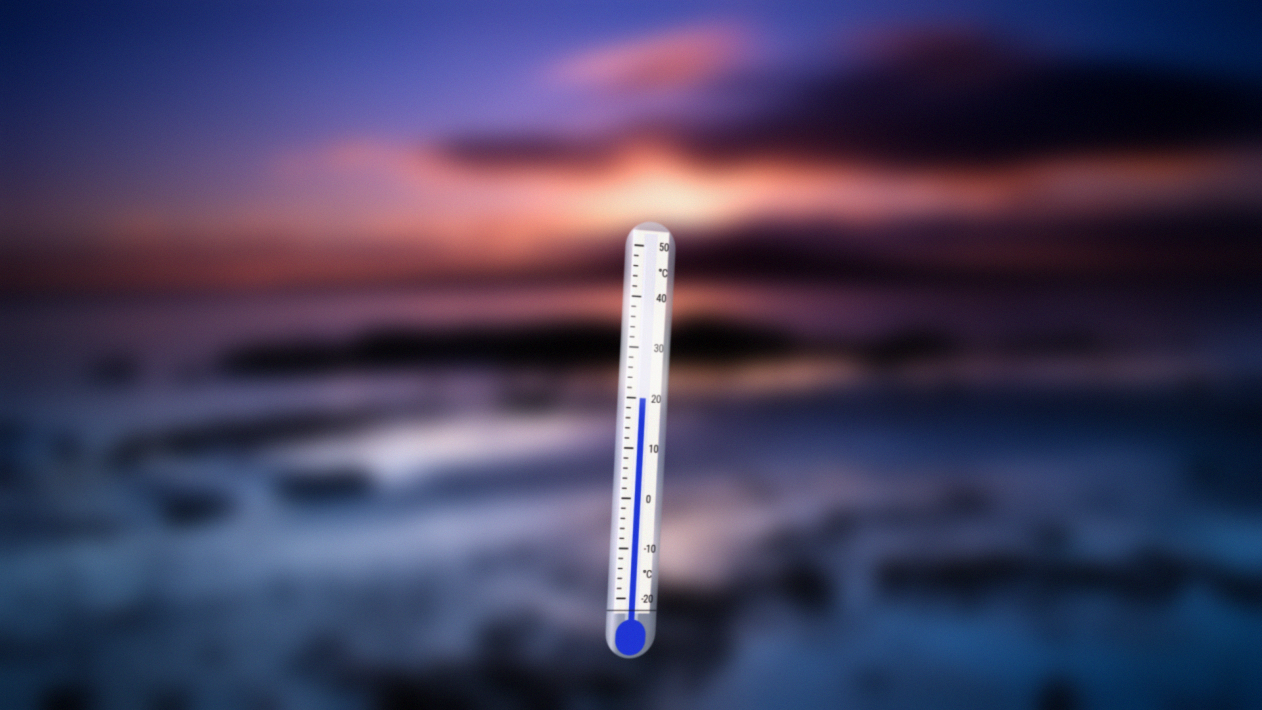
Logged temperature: 20
